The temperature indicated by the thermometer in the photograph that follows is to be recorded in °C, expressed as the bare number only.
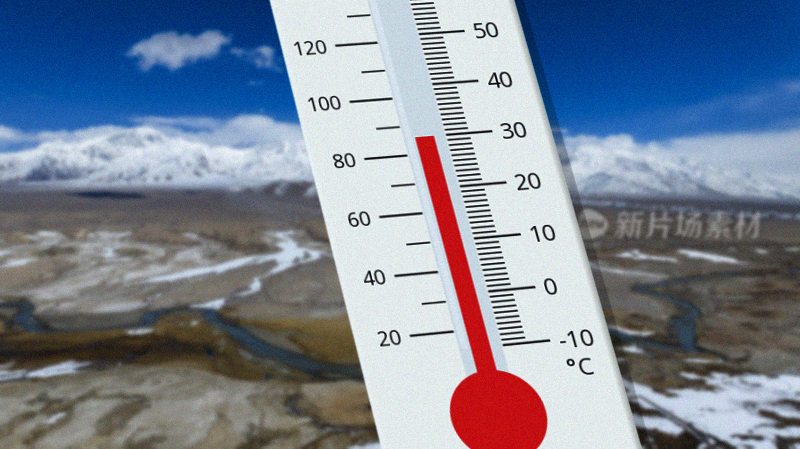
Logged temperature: 30
